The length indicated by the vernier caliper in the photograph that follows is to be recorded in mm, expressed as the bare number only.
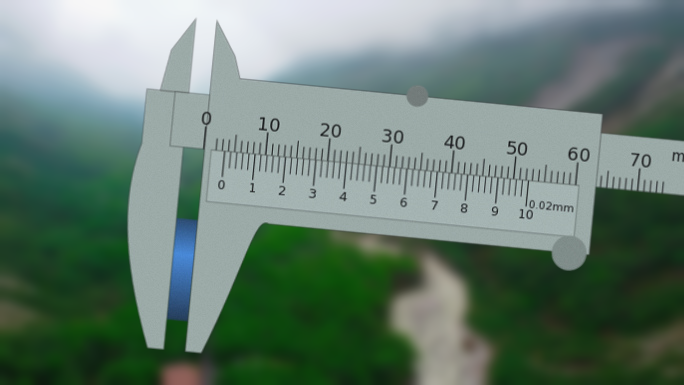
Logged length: 3.4
